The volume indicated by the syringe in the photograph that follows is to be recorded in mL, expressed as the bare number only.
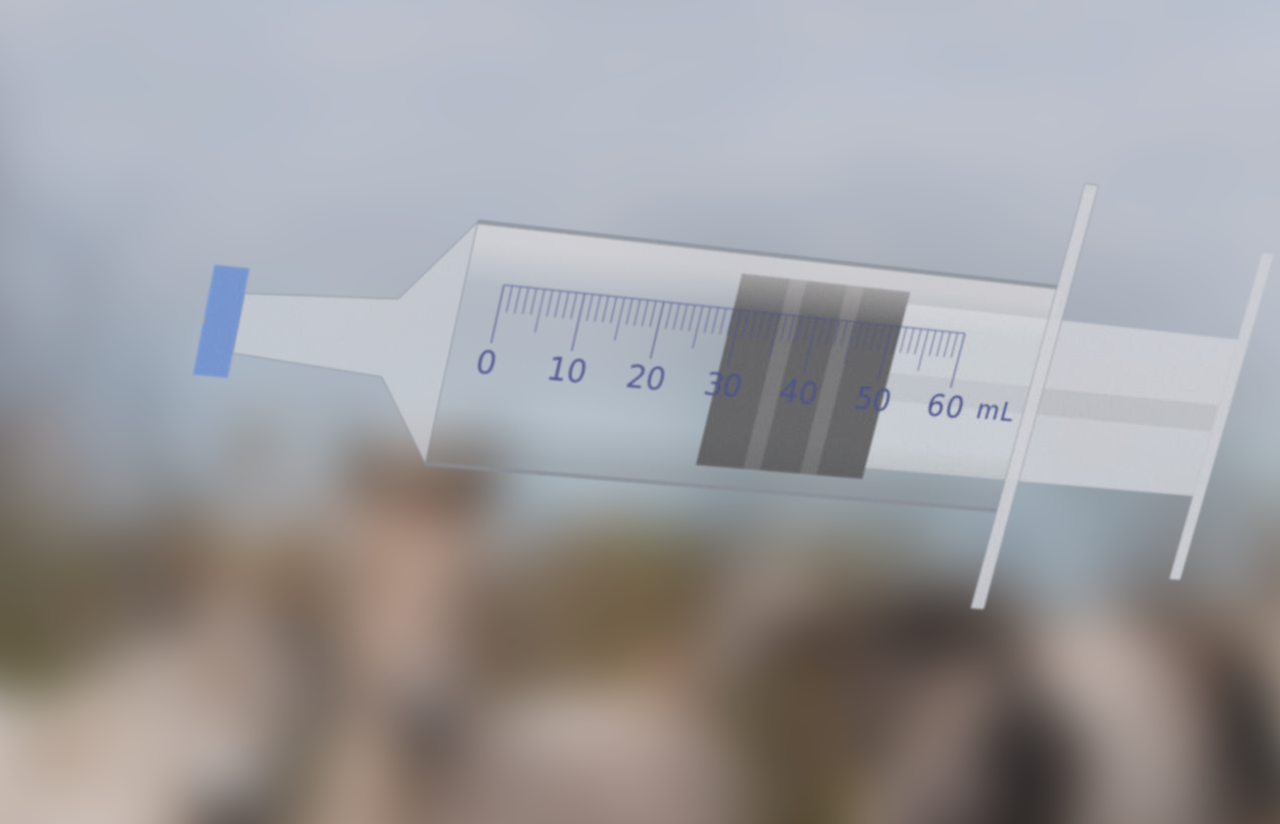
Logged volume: 29
